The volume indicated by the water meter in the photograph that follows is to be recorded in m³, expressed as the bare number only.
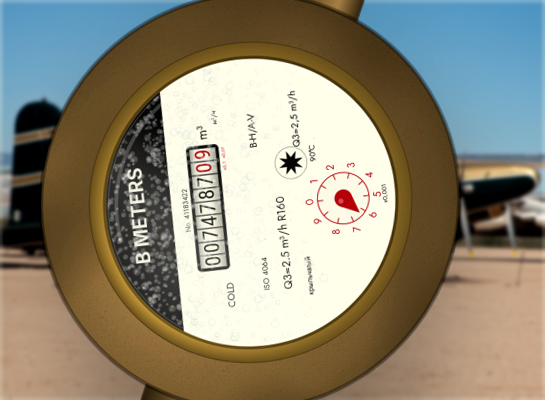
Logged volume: 74787.096
